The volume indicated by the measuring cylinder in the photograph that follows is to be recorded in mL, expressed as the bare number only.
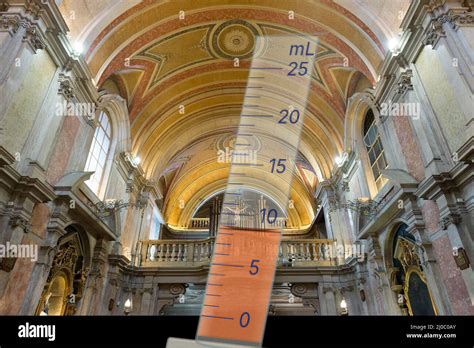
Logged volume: 8.5
